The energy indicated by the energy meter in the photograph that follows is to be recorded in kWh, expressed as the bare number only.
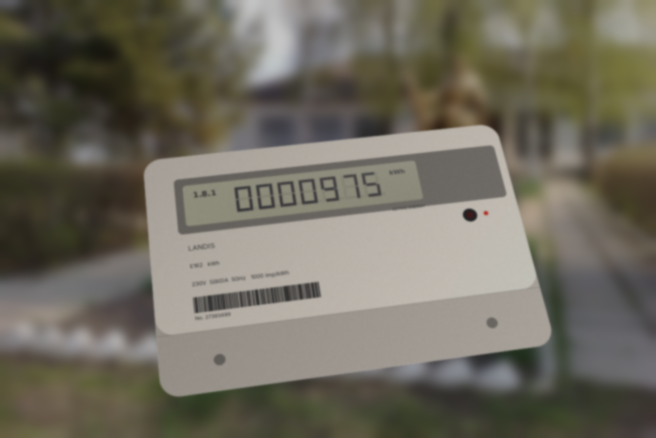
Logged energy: 975
